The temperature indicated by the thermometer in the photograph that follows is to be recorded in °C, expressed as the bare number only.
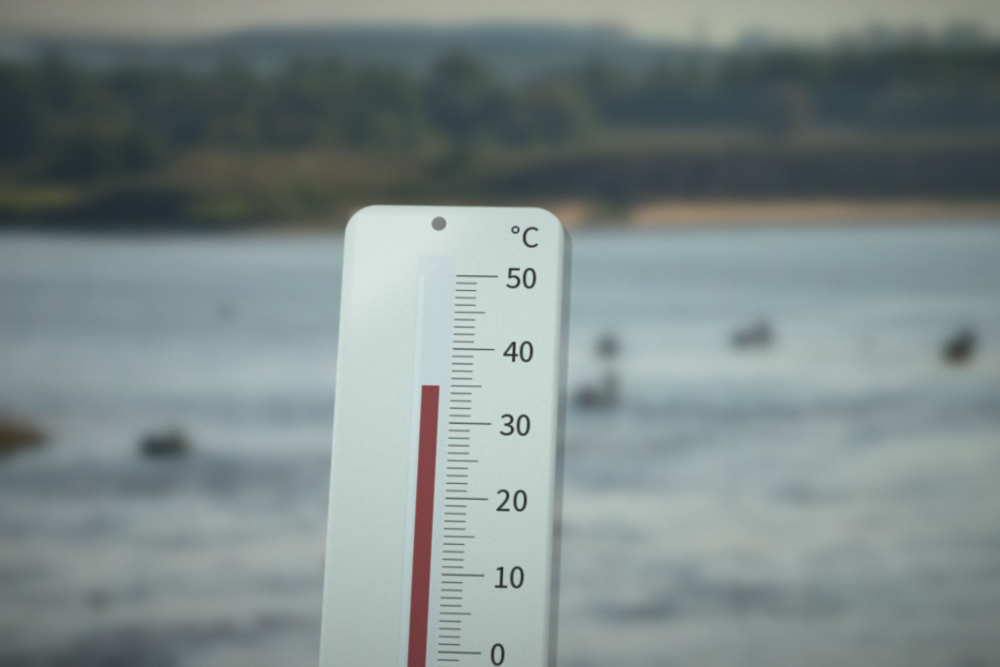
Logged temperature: 35
